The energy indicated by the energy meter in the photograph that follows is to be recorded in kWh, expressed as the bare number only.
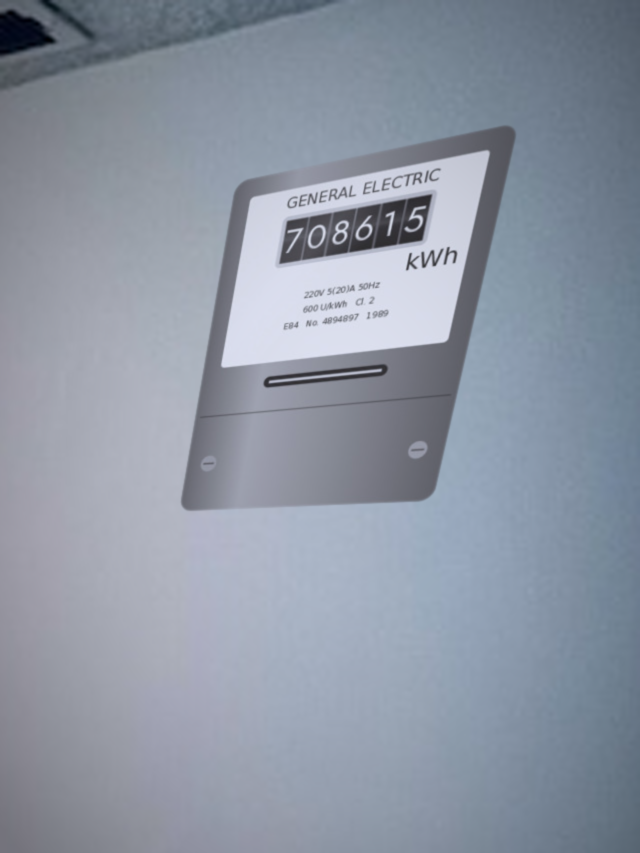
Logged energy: 708615
